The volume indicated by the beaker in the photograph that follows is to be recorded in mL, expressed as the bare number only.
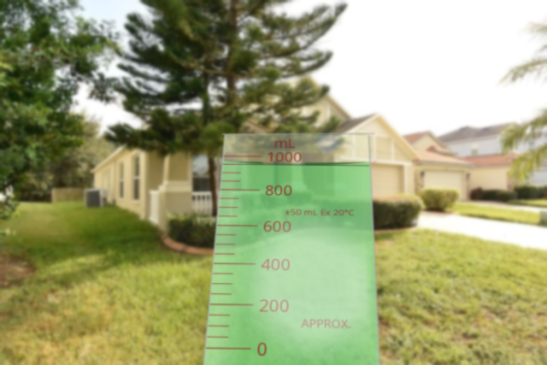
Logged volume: 950
